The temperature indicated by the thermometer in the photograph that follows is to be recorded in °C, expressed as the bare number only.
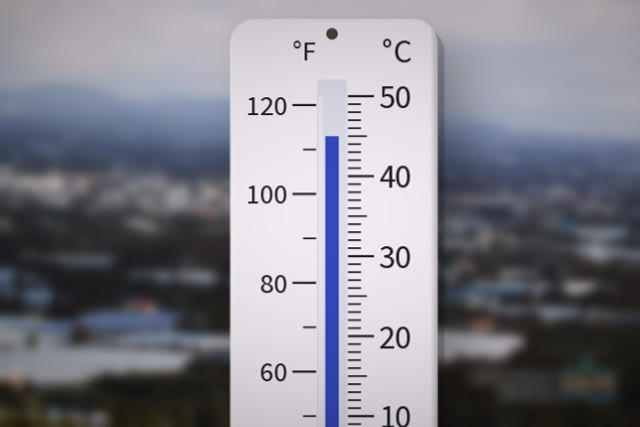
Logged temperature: 45
